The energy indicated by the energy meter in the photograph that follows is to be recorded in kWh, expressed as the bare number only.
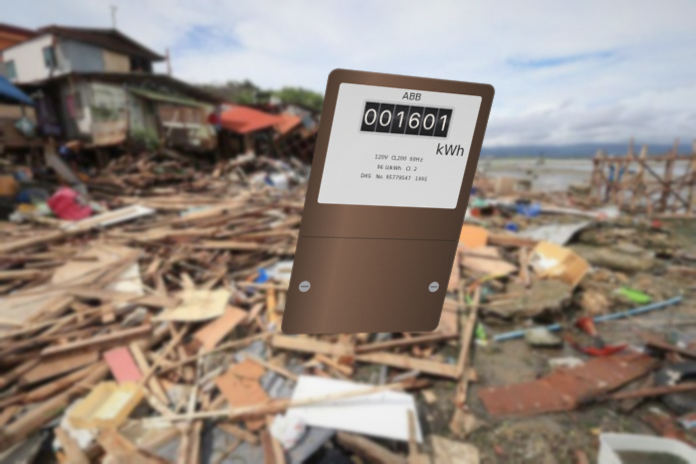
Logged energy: 1601
